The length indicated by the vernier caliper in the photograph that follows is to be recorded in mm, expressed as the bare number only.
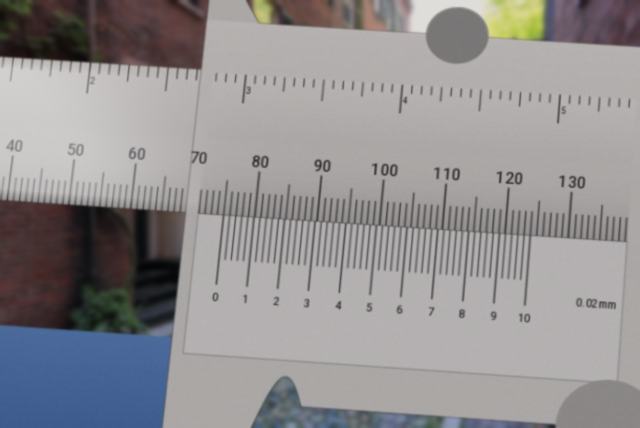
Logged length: 75.0
